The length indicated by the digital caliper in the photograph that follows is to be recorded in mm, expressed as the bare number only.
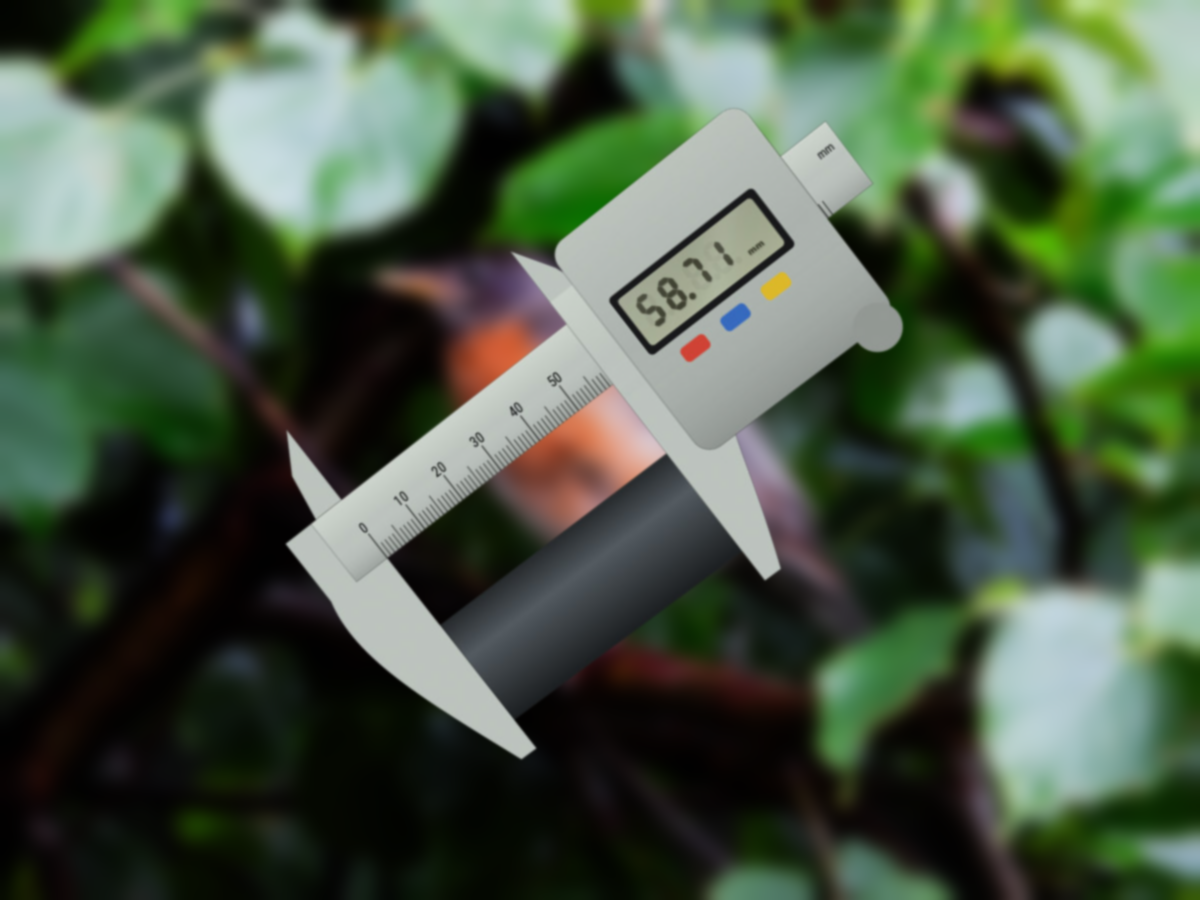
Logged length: 58.71
